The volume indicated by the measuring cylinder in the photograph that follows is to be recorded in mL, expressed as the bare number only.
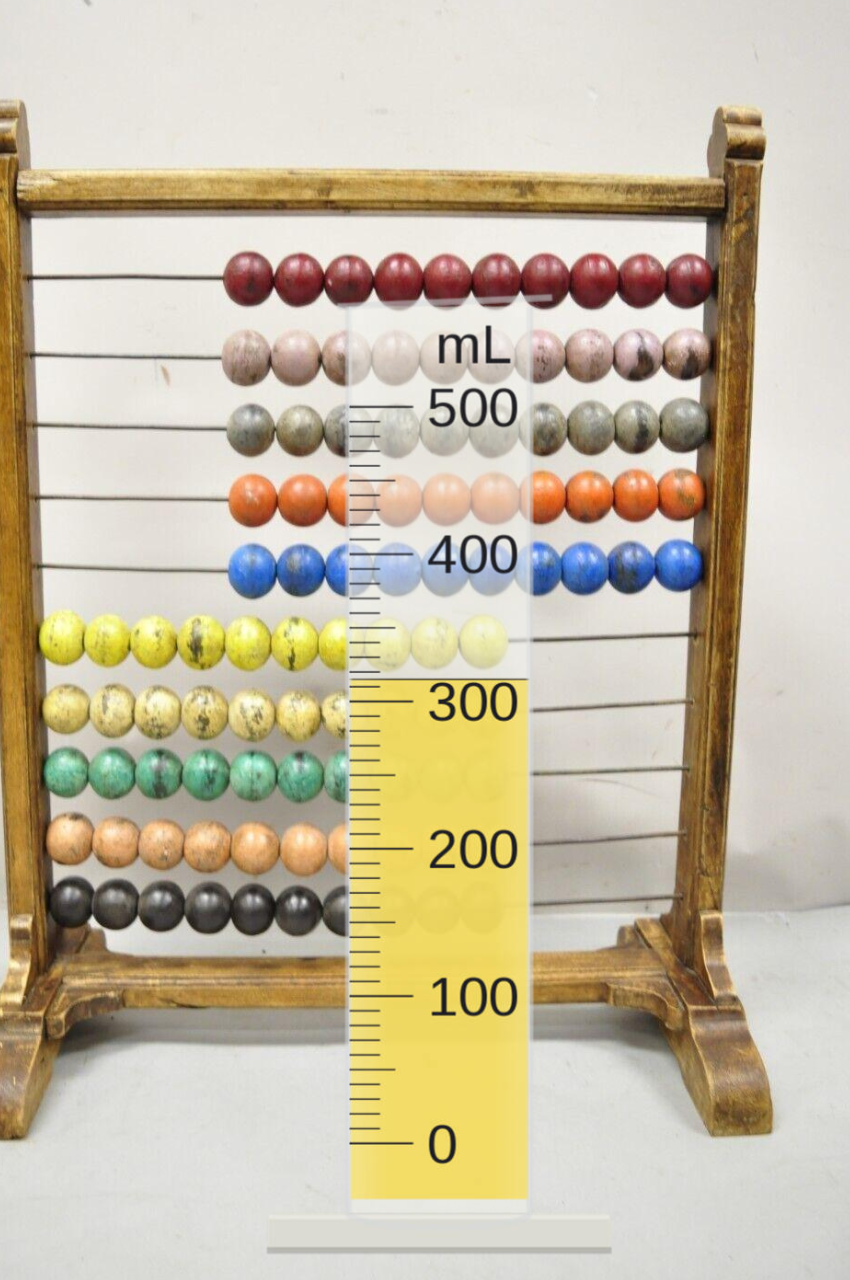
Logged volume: 315
